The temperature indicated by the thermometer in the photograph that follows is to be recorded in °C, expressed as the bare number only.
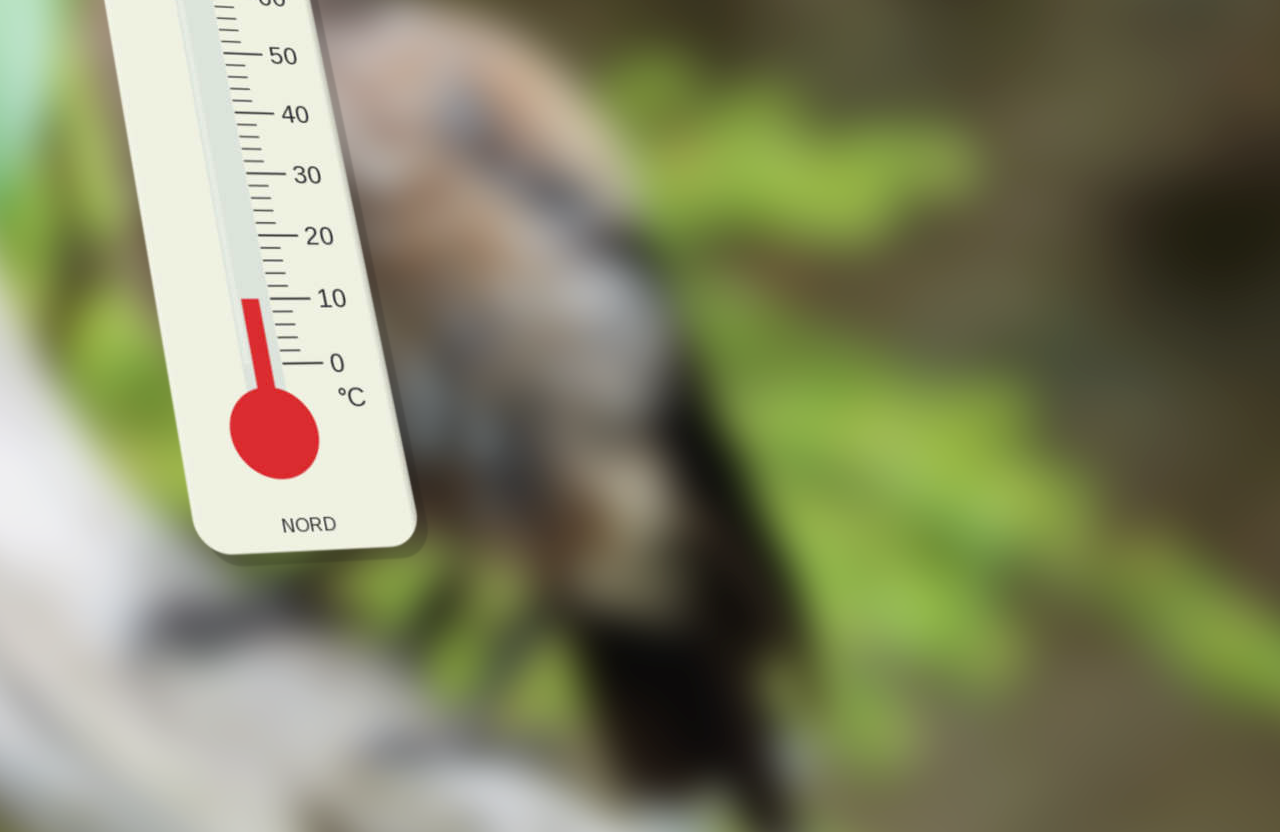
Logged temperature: 10
